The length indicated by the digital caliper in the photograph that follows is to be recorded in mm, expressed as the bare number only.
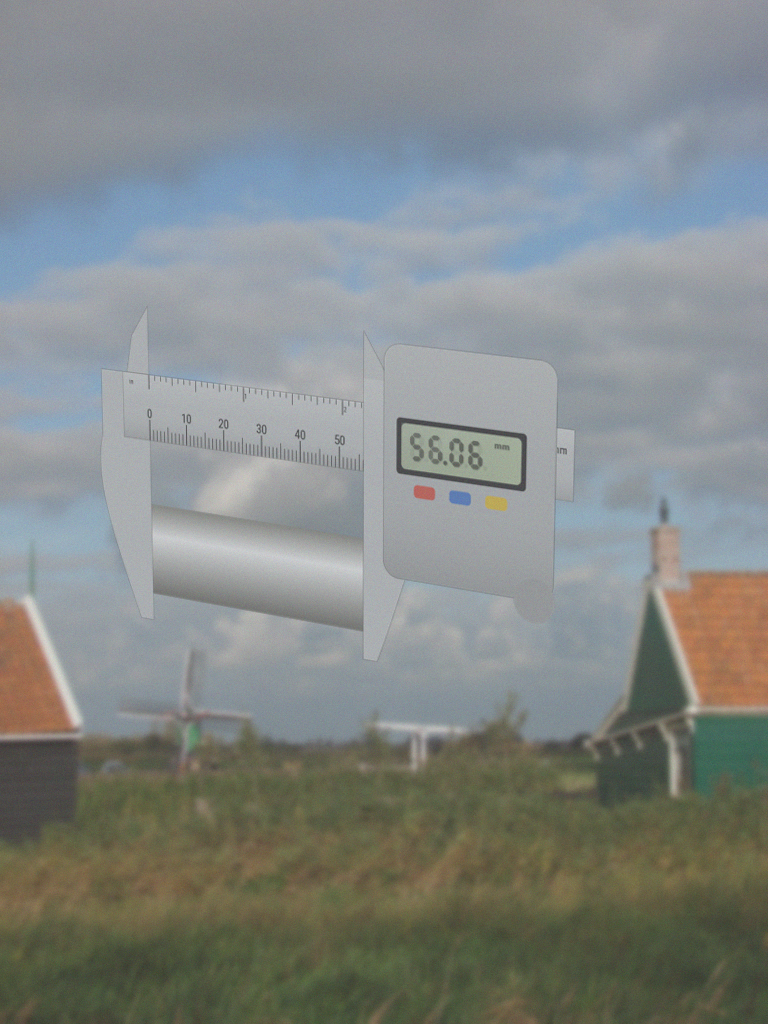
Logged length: 56.06
